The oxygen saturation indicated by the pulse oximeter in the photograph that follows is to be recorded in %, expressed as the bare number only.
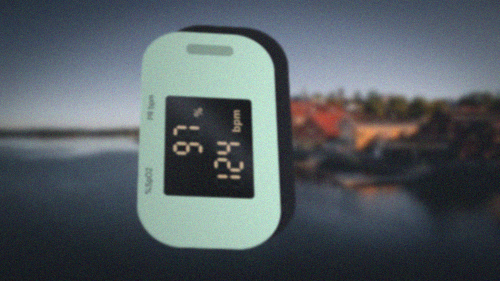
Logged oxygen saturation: 97
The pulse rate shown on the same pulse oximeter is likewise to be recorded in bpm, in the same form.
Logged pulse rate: 124
